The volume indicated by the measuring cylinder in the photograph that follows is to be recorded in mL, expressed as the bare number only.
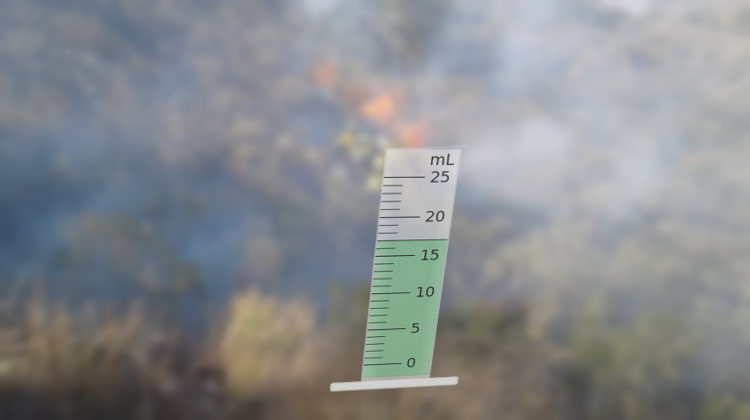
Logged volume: 17
